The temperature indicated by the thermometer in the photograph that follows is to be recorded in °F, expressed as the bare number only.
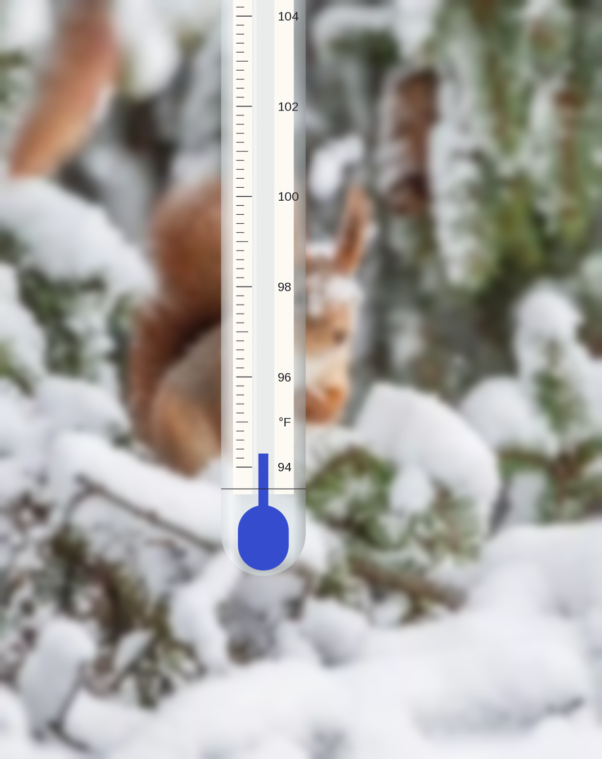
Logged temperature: 94.3
